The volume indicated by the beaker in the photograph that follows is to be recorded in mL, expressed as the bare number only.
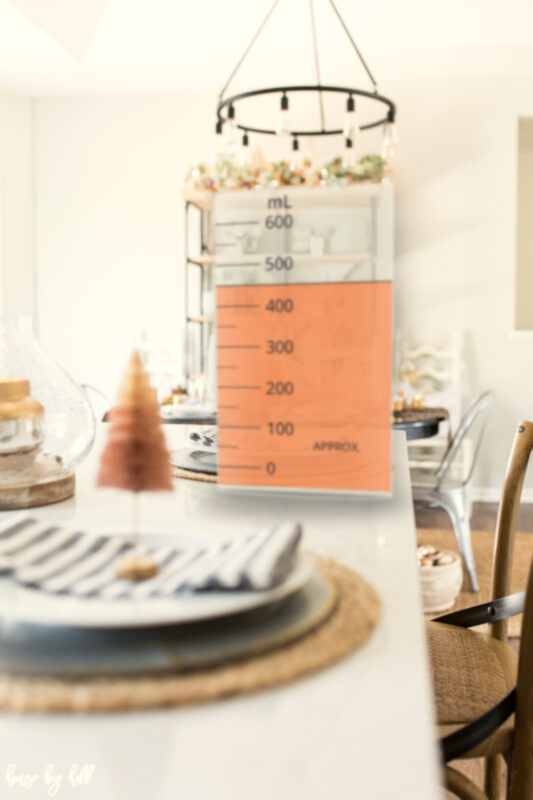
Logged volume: 450
